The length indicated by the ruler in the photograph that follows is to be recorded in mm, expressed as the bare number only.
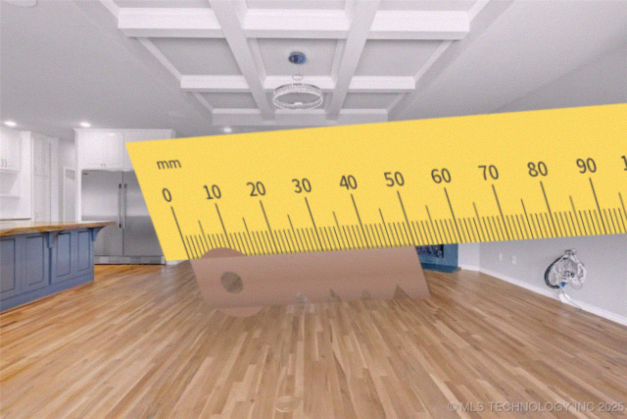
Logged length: 50
